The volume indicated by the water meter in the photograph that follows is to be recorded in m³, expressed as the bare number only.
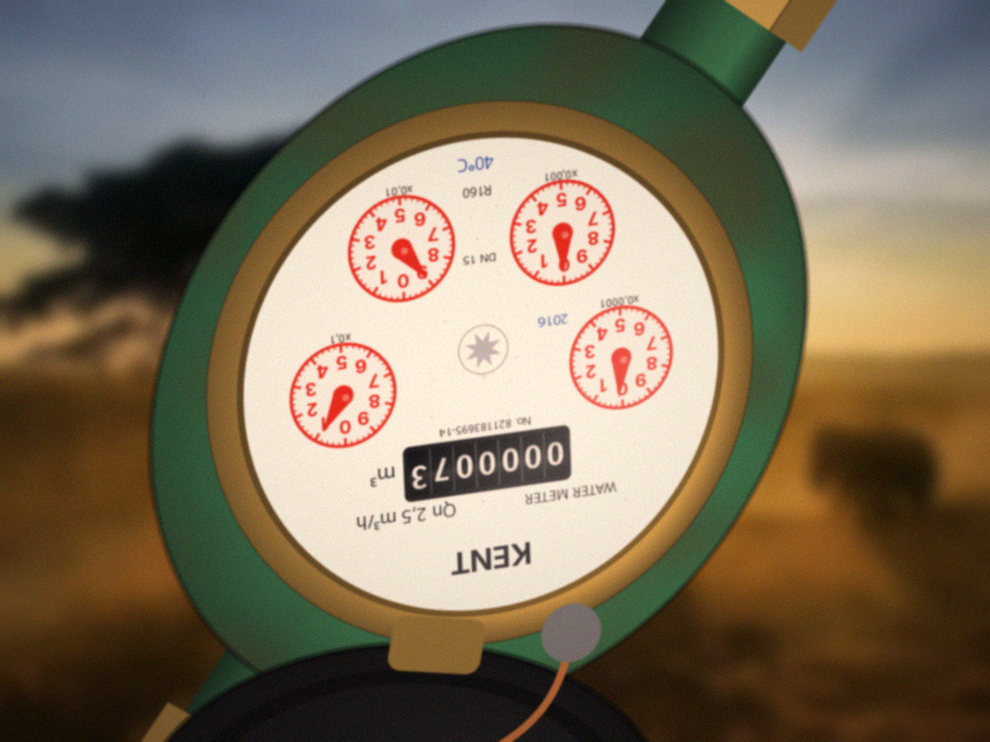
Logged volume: 73.0900
